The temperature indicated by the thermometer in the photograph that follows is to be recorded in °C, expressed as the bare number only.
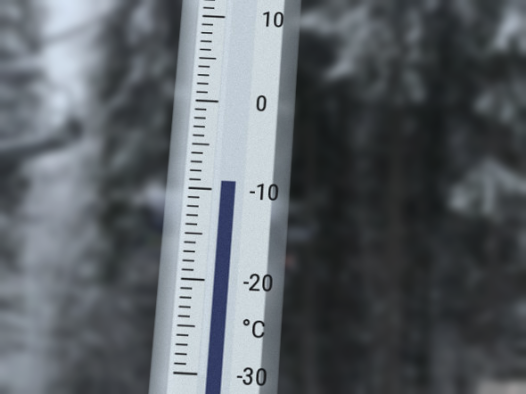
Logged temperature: -9
